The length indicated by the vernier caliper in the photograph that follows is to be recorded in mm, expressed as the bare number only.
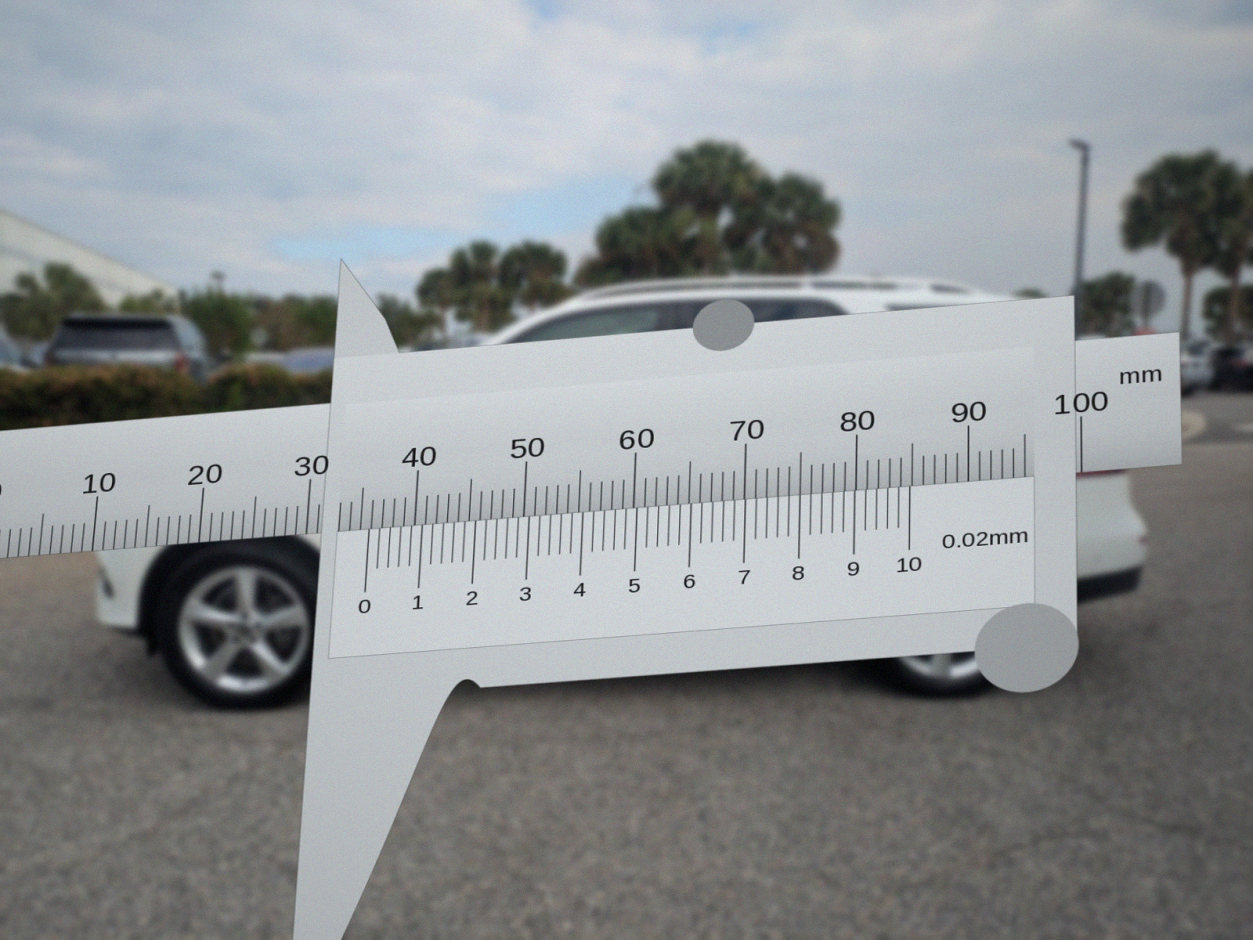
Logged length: 35.8
